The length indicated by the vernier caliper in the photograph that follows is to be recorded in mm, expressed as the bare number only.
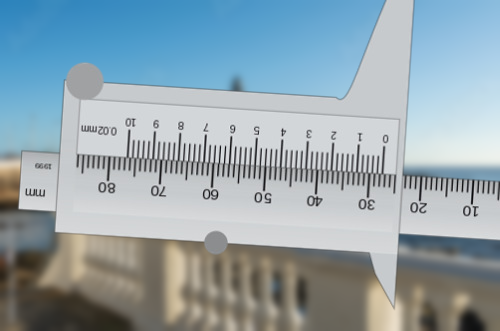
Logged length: 27.5
